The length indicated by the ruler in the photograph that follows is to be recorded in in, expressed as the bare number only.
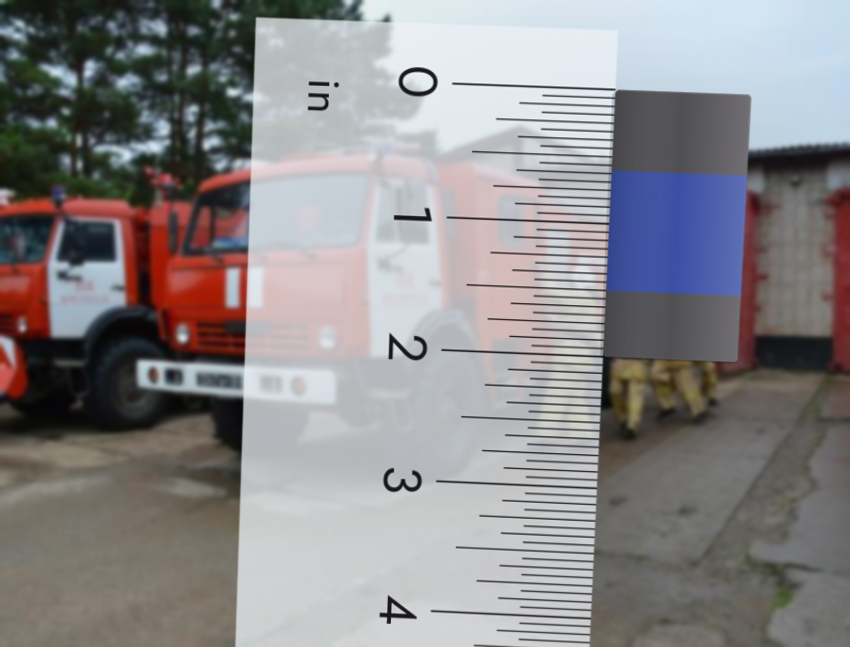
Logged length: 2
